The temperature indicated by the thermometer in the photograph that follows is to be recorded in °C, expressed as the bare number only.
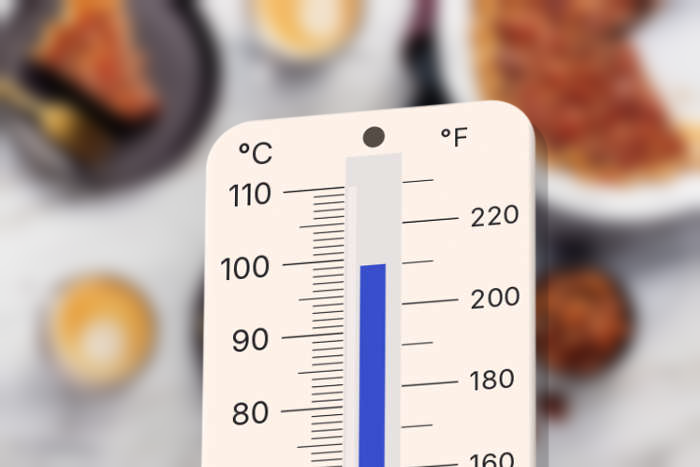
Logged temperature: 99
